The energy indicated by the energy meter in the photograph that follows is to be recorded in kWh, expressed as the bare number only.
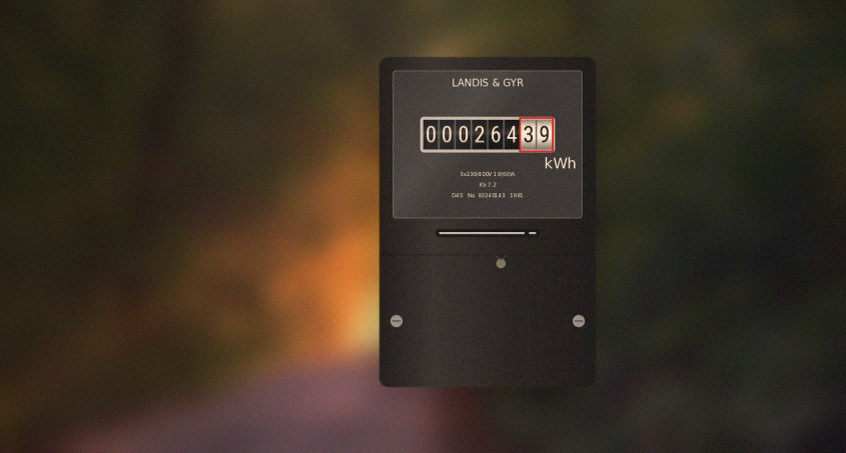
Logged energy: 264.39
